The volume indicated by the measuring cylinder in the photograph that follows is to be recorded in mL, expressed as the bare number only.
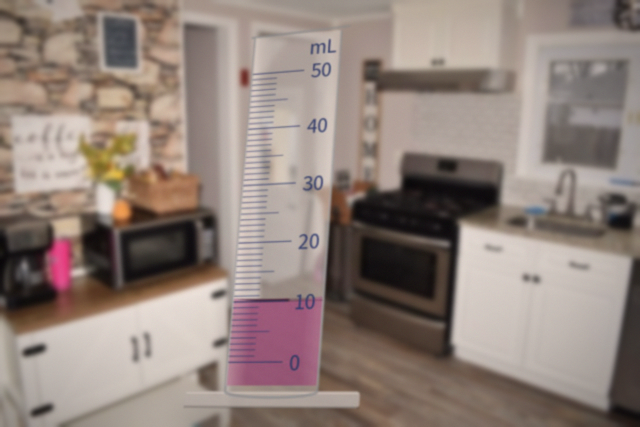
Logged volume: 10
